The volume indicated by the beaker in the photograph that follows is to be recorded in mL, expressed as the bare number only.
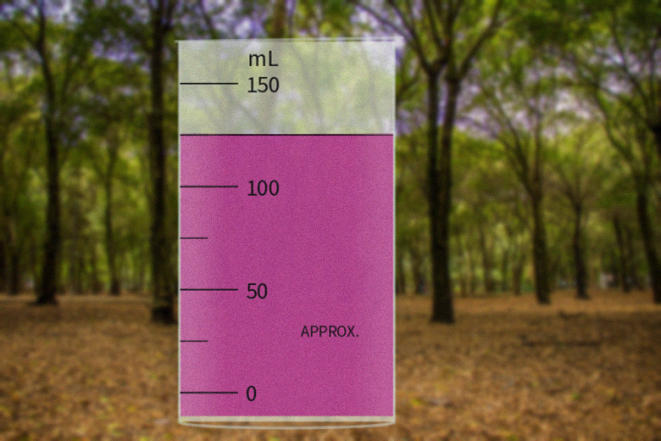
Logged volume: 125
